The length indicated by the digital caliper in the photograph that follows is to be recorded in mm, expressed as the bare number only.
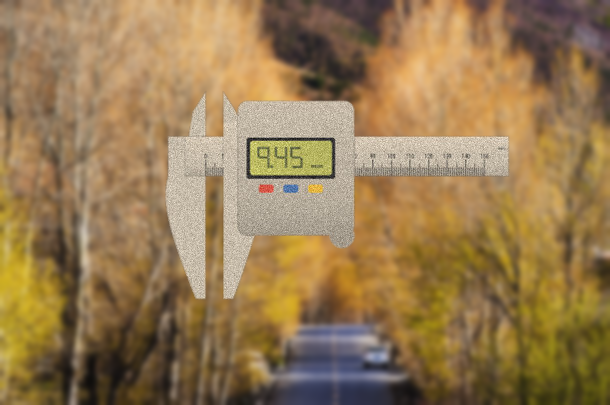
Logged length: 9.45
